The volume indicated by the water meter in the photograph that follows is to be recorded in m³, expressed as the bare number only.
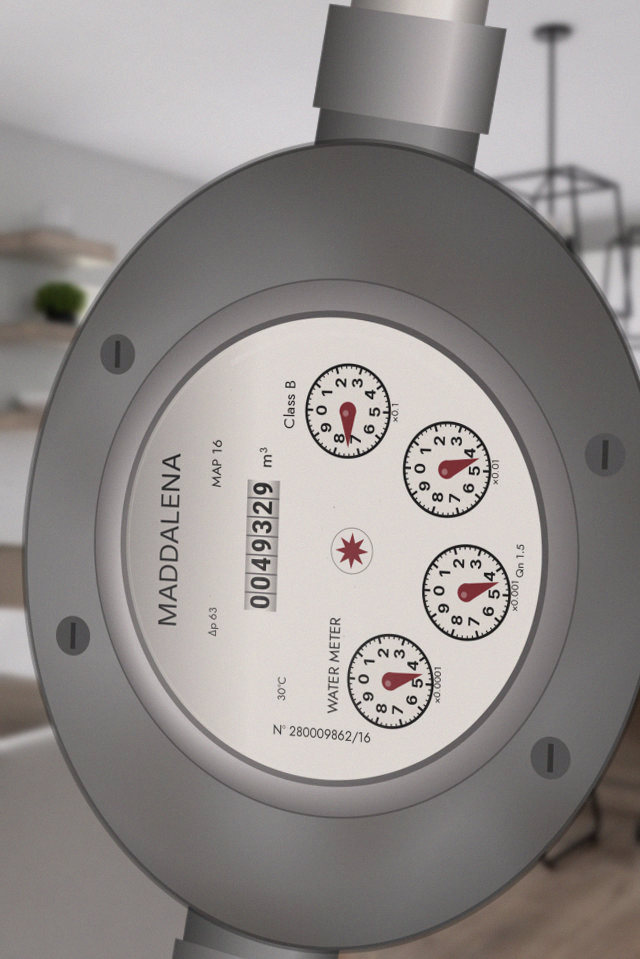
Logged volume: 49329.7444
